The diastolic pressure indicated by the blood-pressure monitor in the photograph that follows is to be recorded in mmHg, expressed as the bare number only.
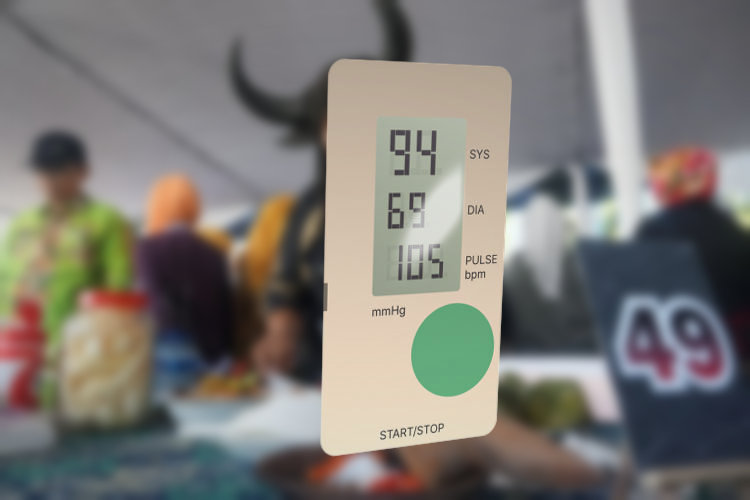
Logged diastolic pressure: 69
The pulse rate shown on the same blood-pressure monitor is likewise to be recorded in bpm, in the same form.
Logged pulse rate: 105
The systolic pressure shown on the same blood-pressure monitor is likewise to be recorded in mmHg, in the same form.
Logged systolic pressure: 94
